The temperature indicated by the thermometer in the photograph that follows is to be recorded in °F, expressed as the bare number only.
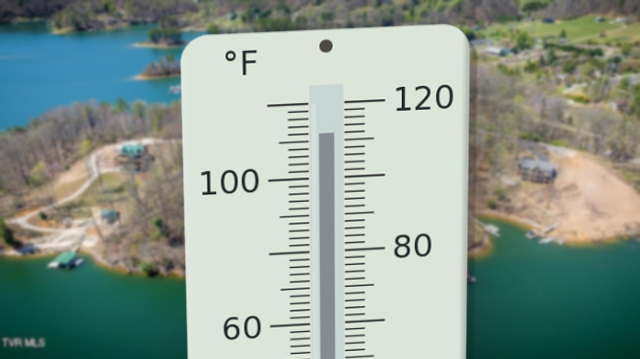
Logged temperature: 112
